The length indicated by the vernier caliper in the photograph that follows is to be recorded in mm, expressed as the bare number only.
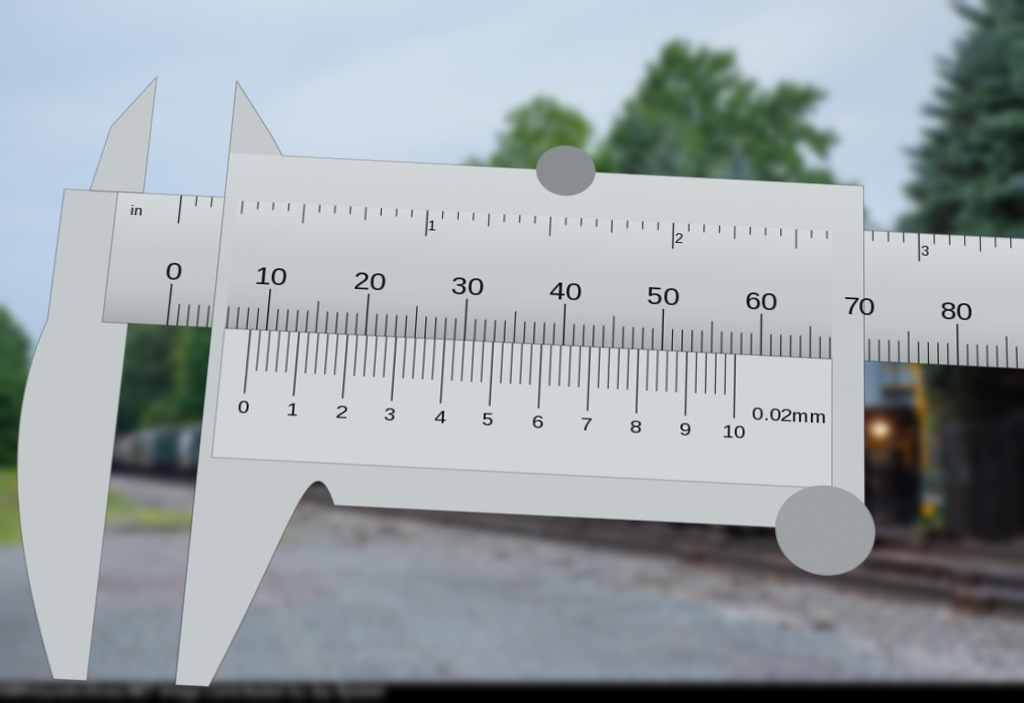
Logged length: 8.4
